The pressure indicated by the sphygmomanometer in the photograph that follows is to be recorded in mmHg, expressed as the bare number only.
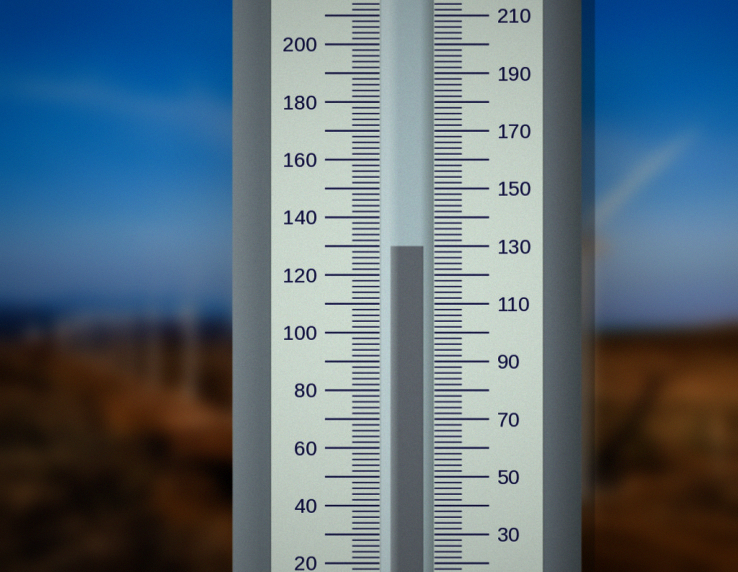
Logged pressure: 130
